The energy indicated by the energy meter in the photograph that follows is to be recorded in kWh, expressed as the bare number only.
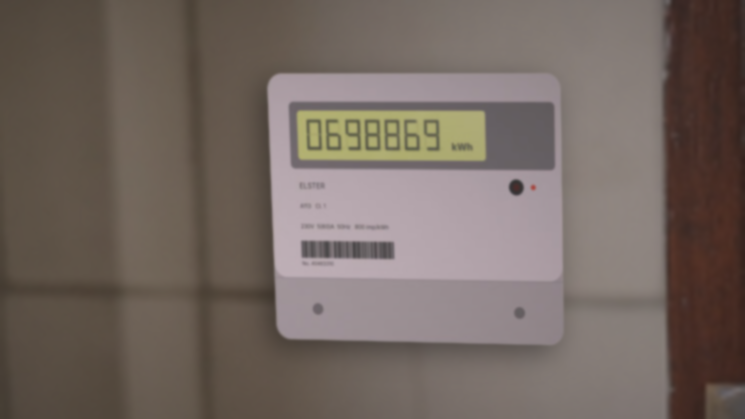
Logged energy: 698869
